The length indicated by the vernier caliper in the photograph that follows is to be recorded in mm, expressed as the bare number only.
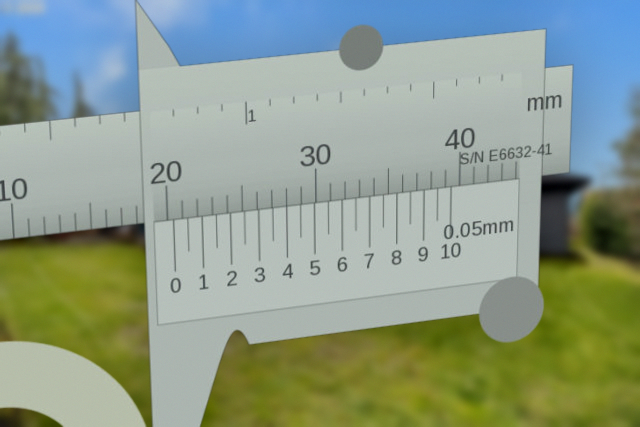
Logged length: 20.4
